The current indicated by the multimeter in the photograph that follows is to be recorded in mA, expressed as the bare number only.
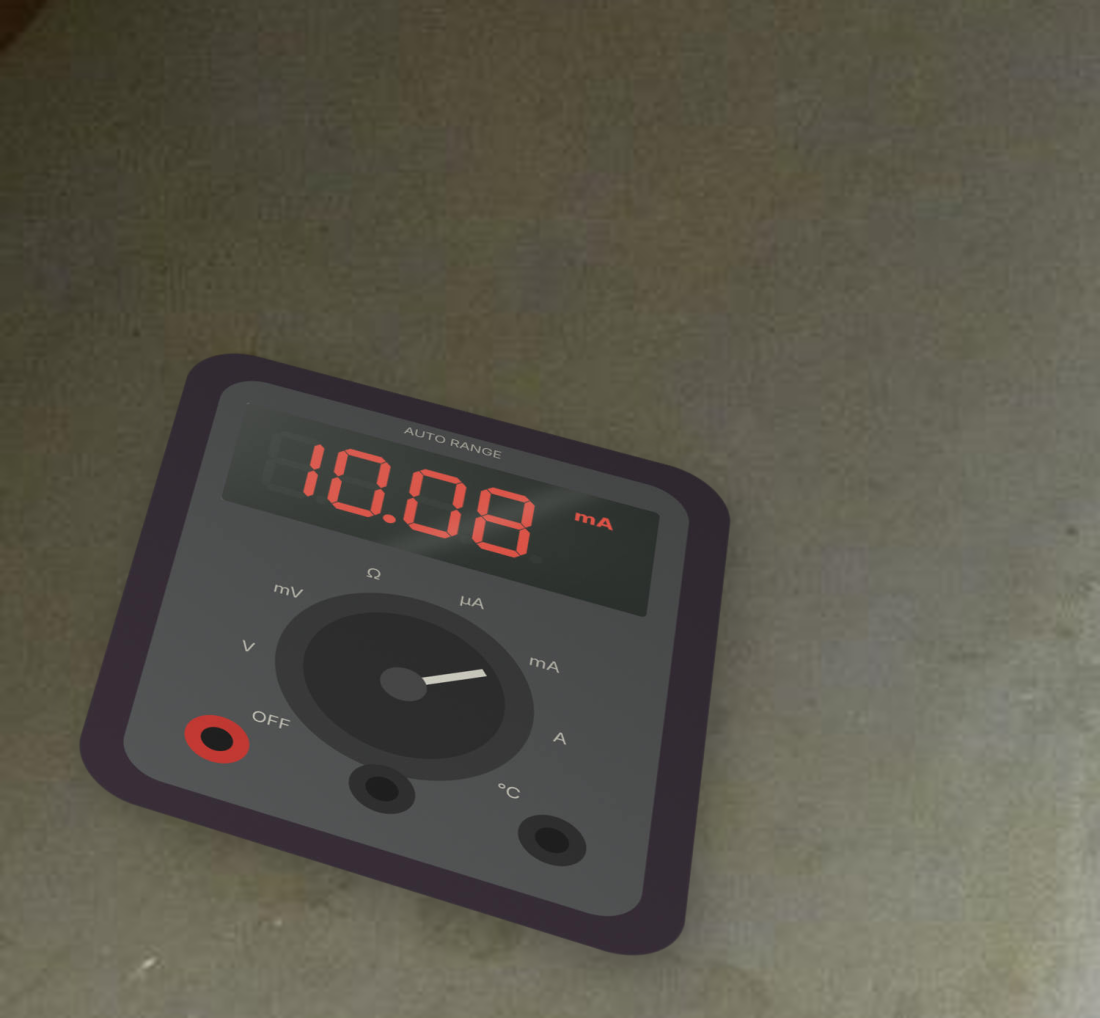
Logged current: 10.08
